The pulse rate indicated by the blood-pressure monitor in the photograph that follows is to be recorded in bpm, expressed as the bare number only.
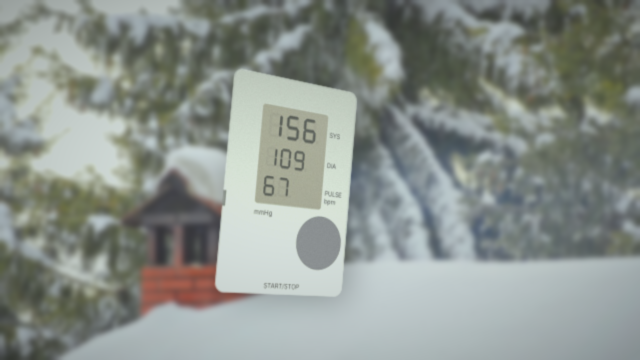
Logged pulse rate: 67
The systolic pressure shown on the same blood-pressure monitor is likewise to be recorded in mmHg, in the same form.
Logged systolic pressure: 156
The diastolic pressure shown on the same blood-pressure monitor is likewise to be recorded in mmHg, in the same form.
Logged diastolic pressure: 109
